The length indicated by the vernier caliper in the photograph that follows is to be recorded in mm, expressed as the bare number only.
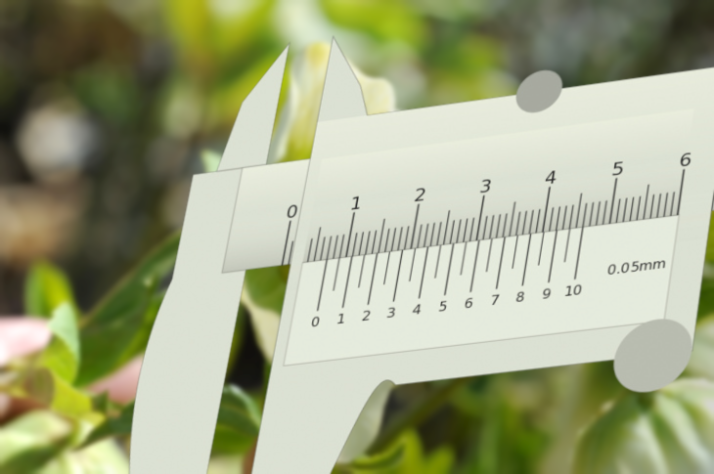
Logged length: 7.0
